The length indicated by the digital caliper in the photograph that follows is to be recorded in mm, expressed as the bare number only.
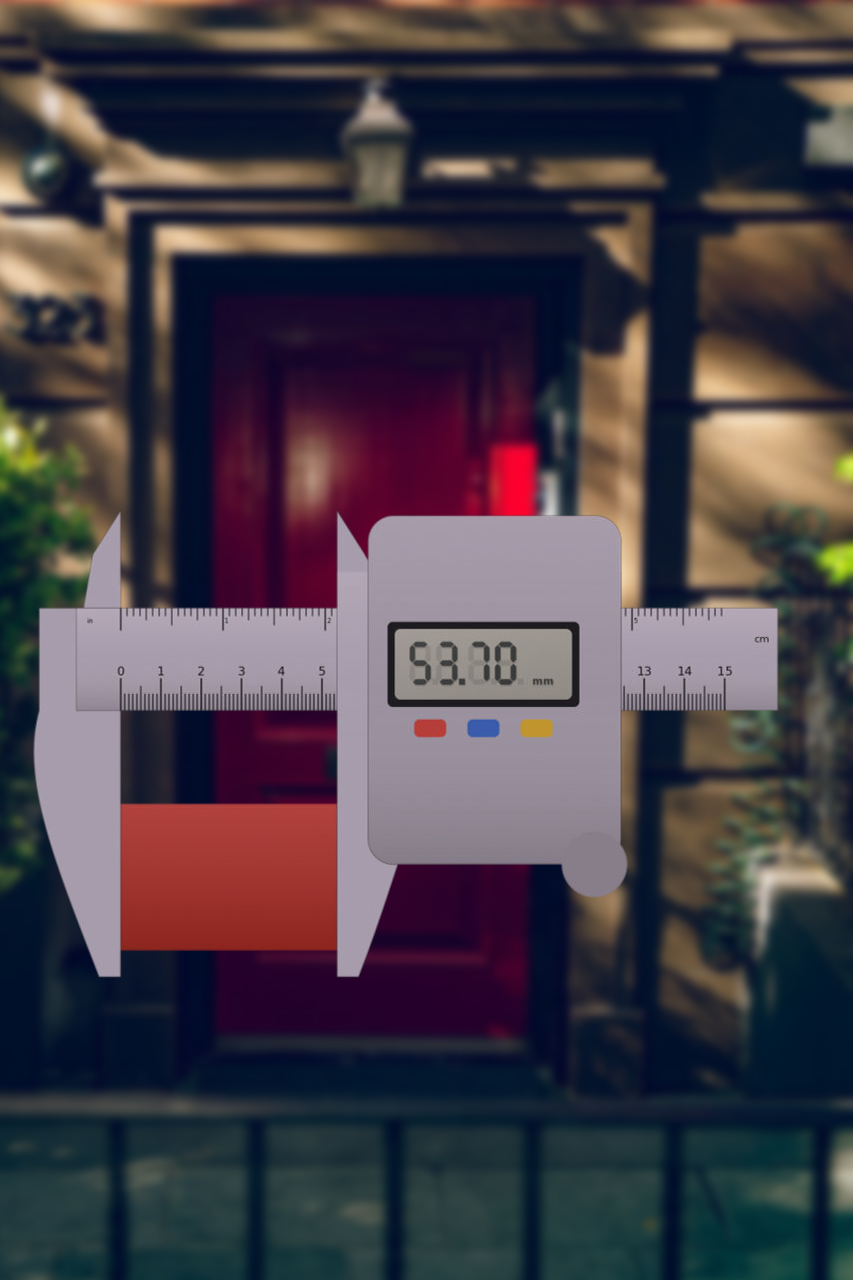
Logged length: 53.70
